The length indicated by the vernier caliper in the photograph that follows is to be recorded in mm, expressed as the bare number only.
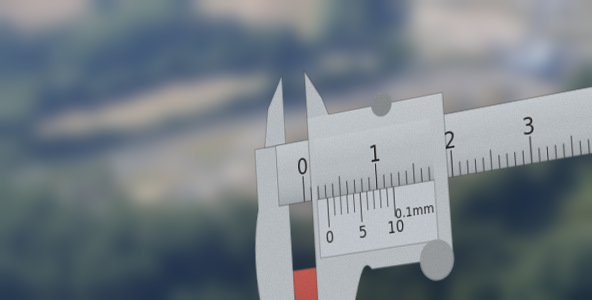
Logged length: 3.2
